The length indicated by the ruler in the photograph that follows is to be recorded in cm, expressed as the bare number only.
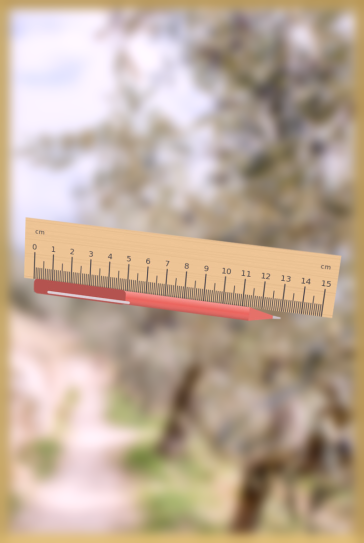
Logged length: 13
